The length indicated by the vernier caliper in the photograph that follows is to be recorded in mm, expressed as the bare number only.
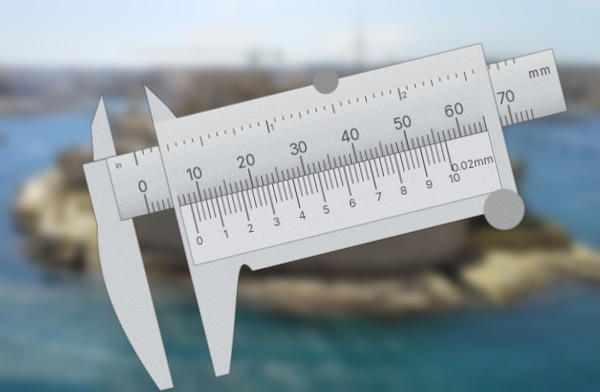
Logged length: 8.0
